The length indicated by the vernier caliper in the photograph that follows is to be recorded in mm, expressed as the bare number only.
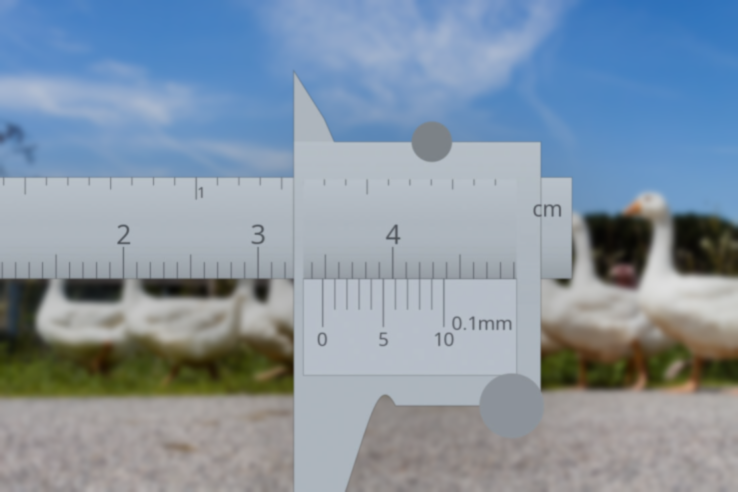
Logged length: 34.8
